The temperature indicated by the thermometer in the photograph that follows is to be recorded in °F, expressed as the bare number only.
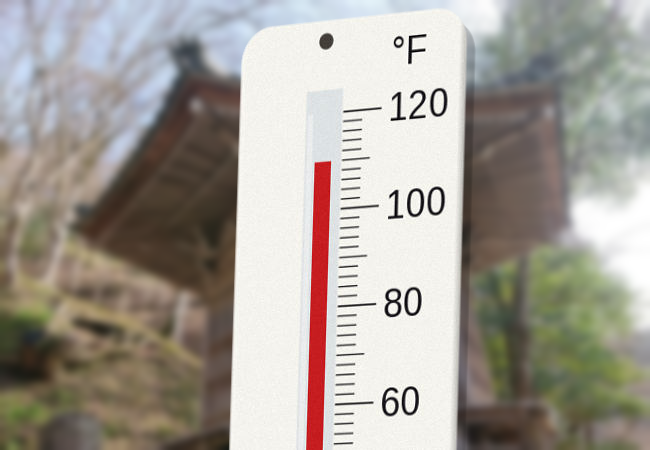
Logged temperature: 110
